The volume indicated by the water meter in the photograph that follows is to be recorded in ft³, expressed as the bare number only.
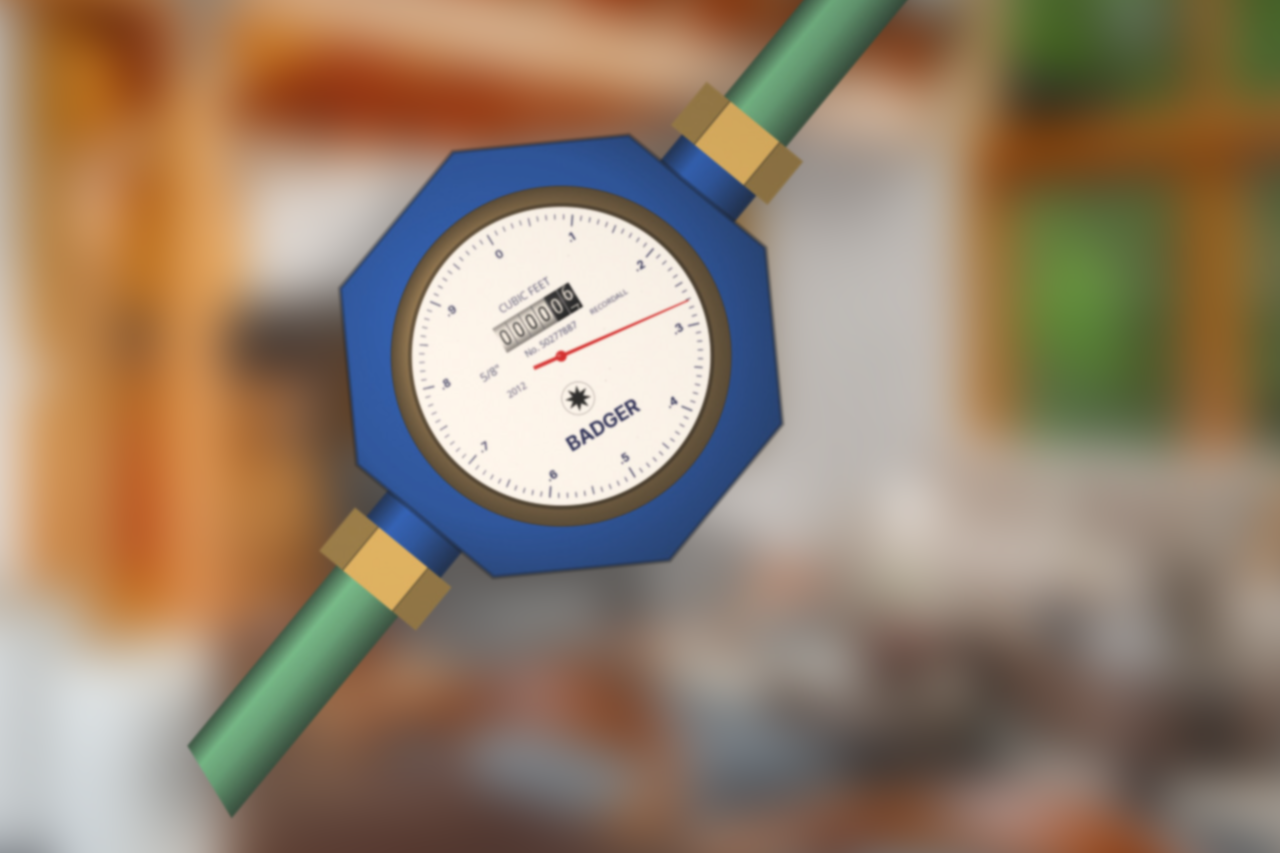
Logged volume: 6.27
